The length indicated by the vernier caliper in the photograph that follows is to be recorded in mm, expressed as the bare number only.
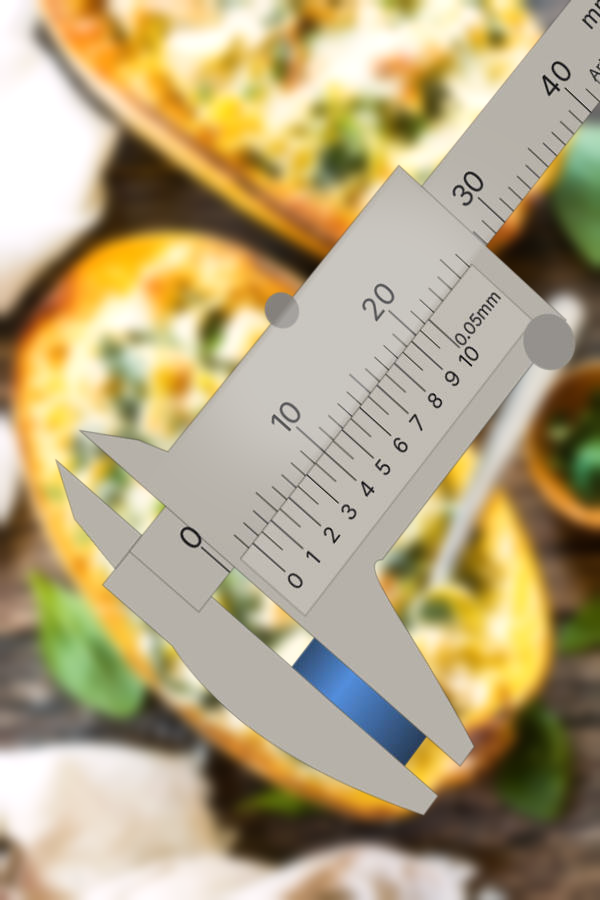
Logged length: 2.4
